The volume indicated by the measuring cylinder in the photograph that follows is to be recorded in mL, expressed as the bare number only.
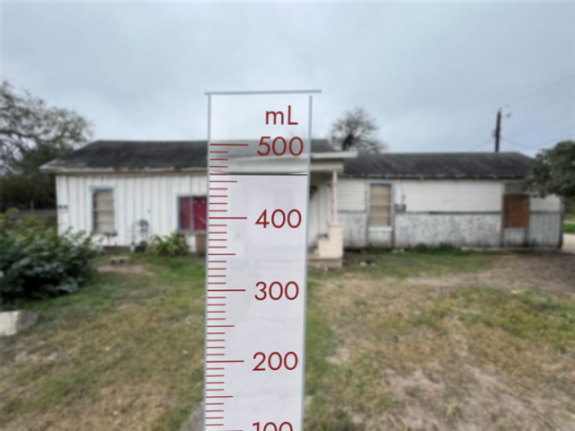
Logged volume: 460
